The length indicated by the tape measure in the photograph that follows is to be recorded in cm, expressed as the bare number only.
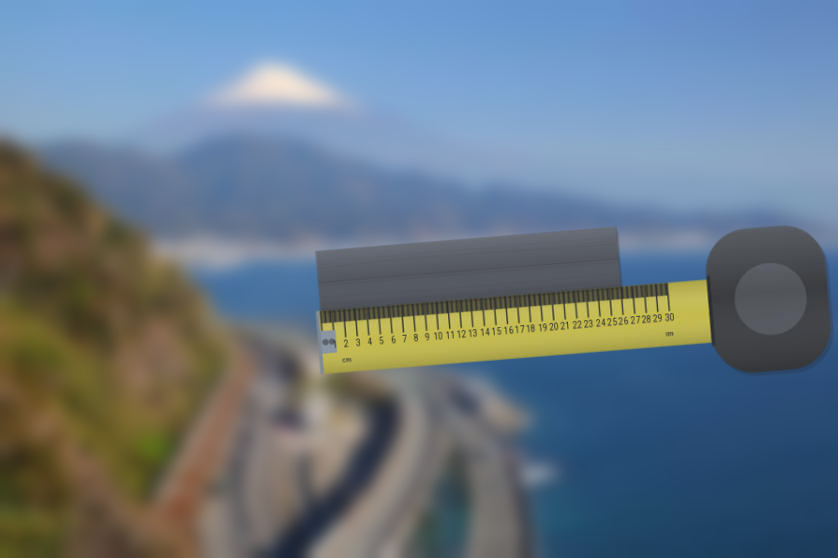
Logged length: 26
